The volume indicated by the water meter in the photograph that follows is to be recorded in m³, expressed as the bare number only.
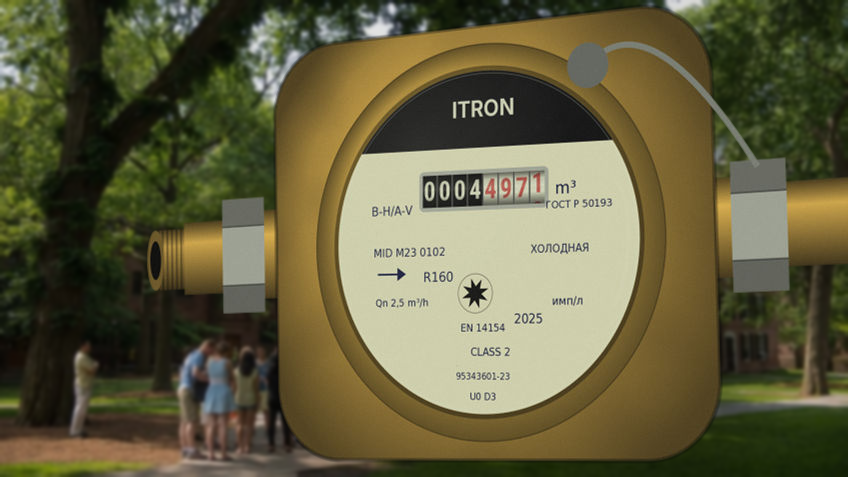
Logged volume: 4.4971
